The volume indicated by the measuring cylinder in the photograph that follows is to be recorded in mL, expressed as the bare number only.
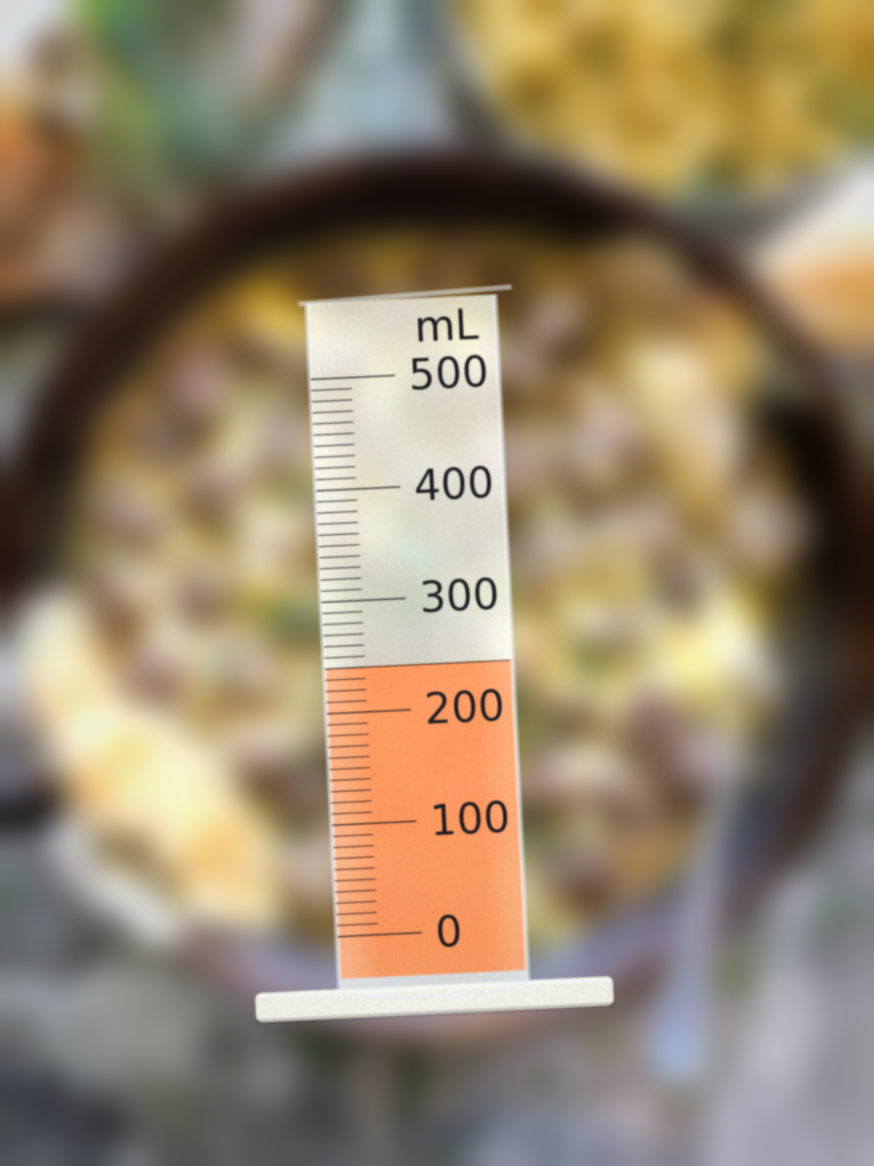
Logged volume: 240
